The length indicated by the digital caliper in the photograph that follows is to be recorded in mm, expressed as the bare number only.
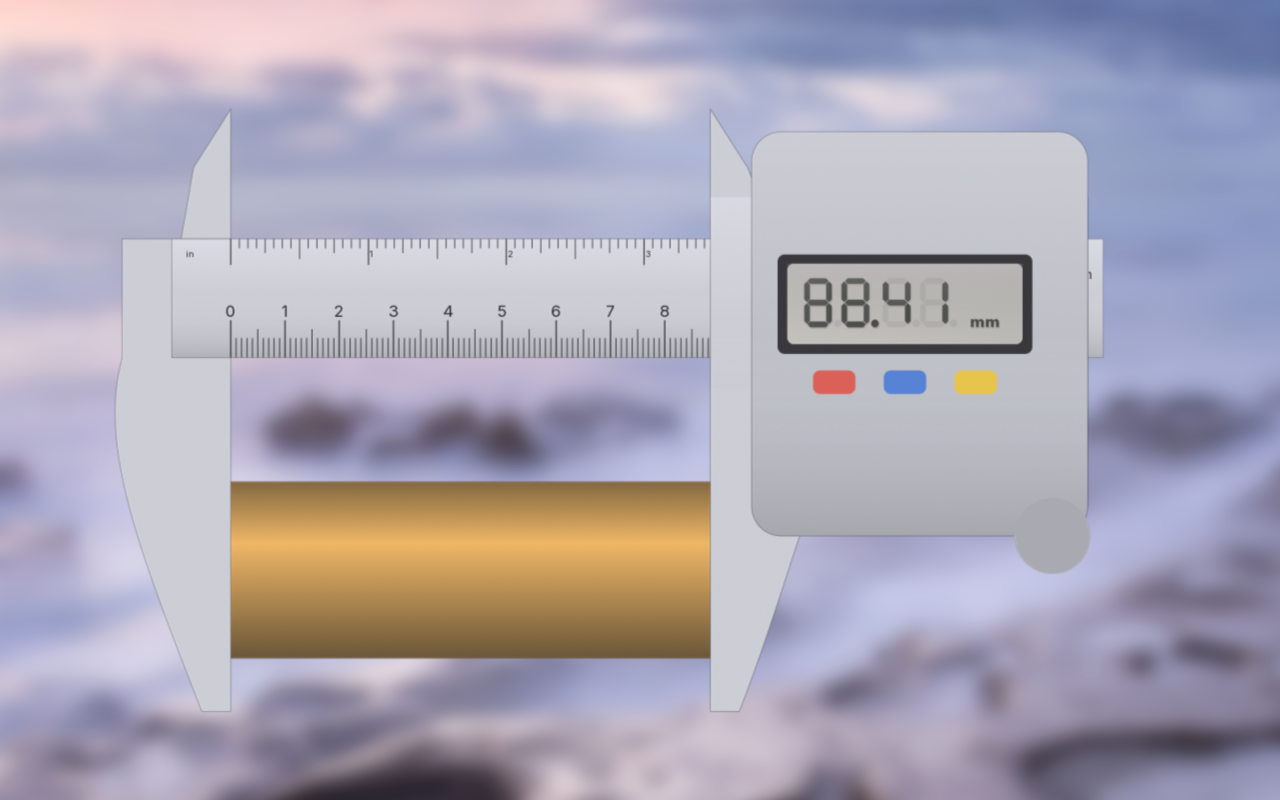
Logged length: 88.41
